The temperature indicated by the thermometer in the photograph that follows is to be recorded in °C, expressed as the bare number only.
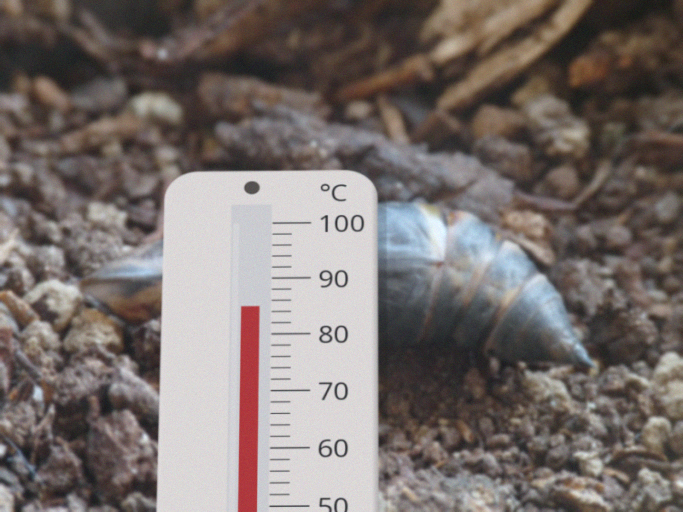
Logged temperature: 85
